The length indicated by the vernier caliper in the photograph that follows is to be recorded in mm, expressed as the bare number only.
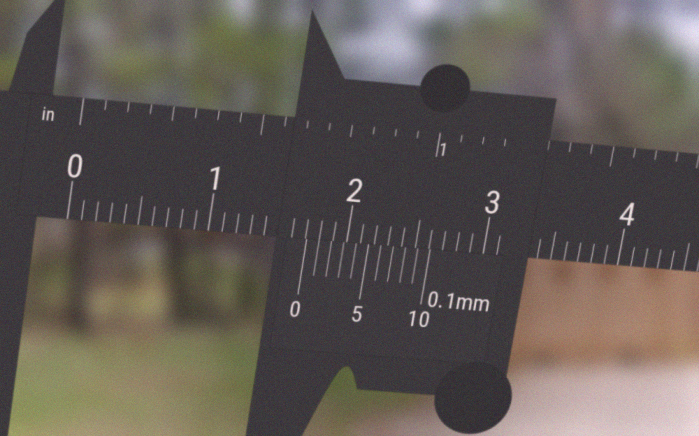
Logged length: 17.1
